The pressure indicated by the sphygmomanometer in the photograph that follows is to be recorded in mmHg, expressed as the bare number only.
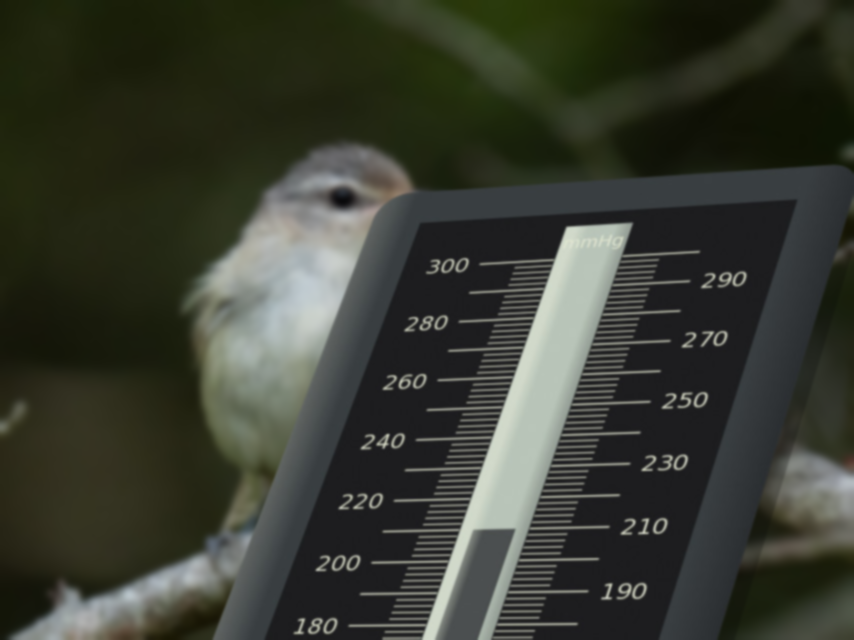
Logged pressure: 210
